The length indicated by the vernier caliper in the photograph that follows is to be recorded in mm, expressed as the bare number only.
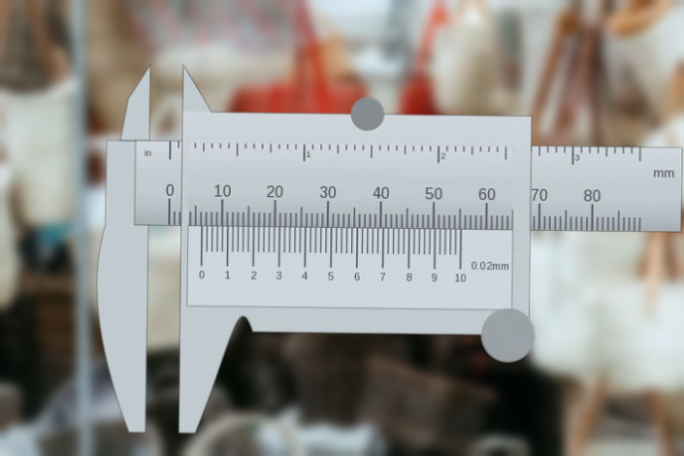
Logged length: 6.2
